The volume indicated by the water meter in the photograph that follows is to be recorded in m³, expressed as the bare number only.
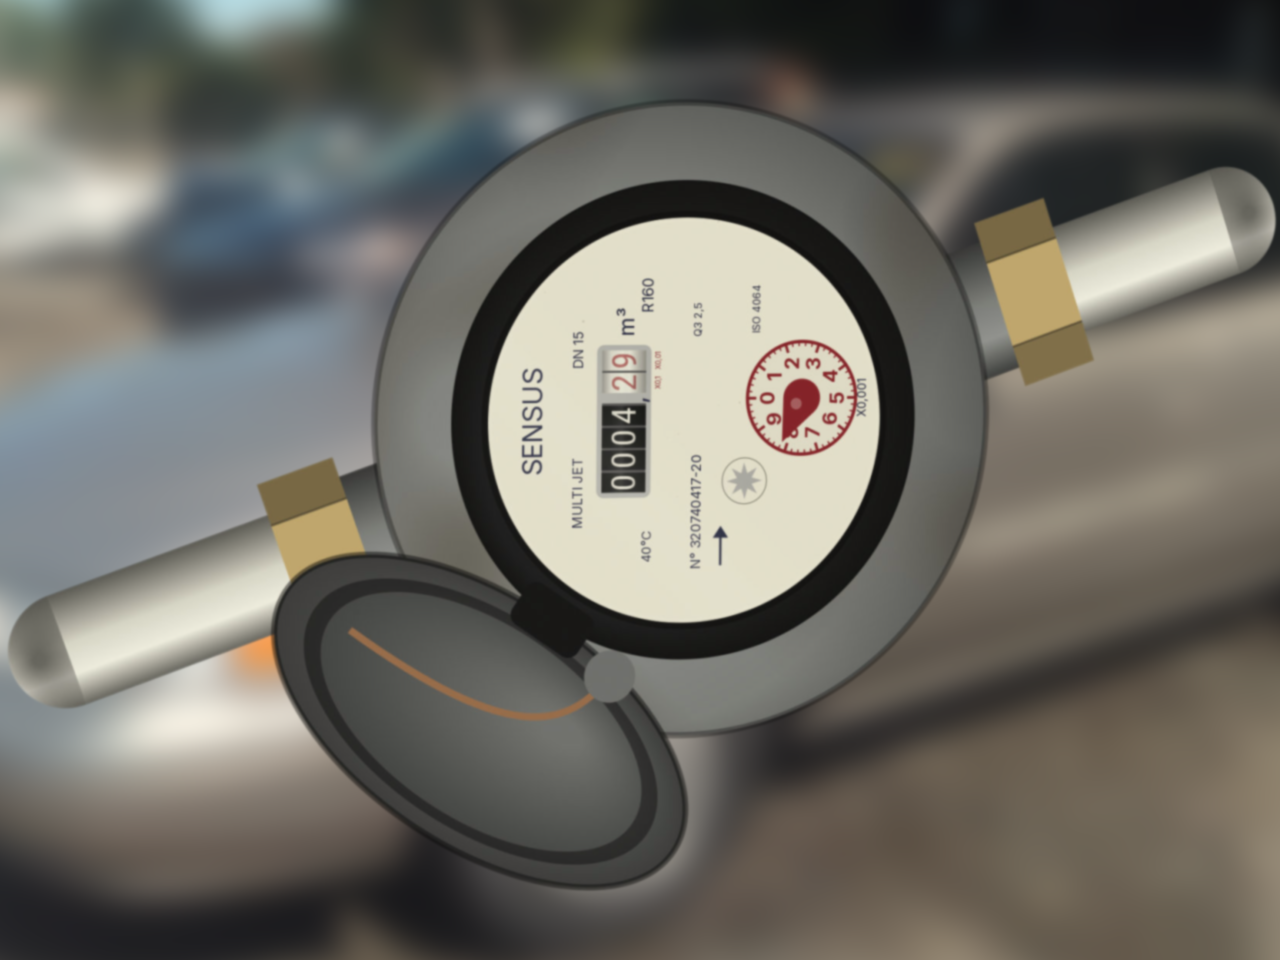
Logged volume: 4.298
